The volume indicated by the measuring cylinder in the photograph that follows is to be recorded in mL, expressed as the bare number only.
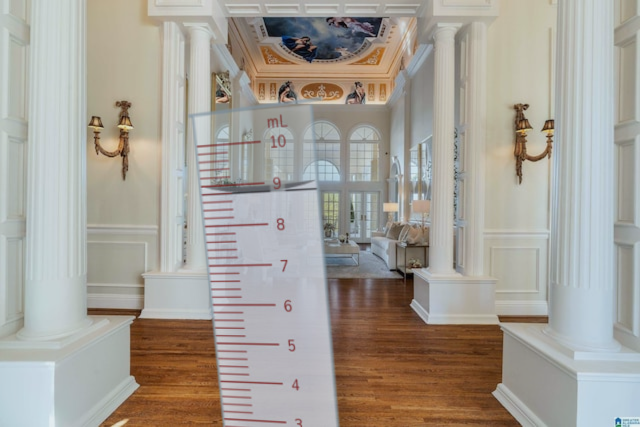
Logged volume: 8.8
